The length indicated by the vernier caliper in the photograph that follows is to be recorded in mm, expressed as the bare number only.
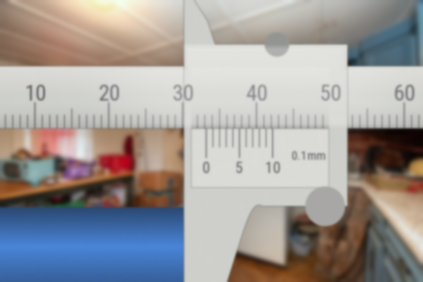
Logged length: 33.2
